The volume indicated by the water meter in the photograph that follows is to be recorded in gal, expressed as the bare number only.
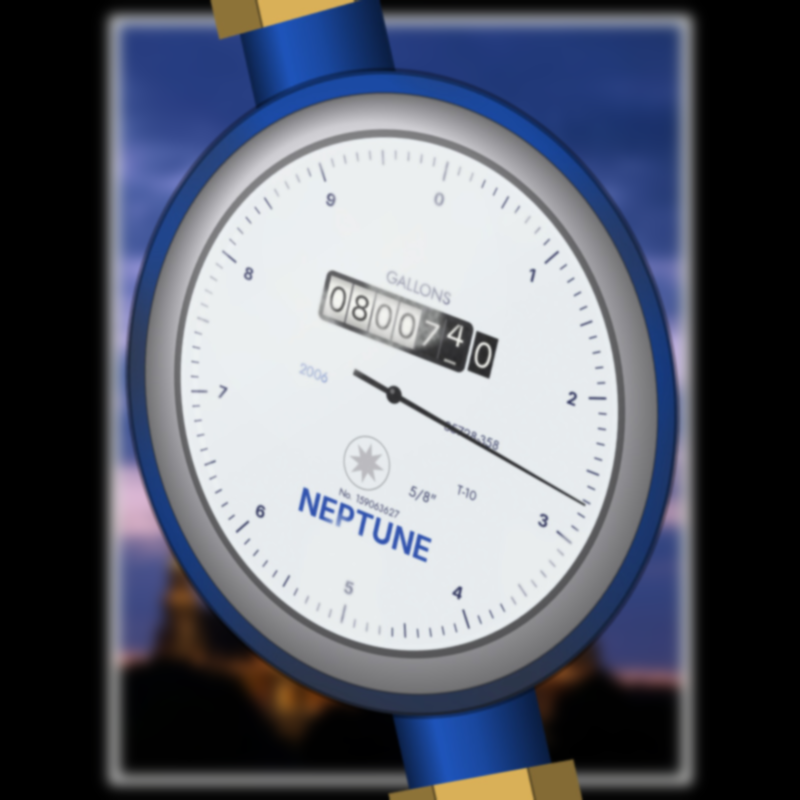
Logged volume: 800742.7
